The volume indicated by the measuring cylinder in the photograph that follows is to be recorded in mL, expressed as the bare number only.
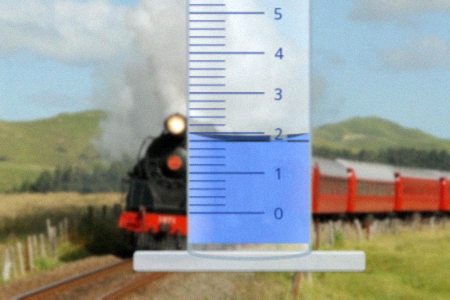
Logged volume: 1.8
